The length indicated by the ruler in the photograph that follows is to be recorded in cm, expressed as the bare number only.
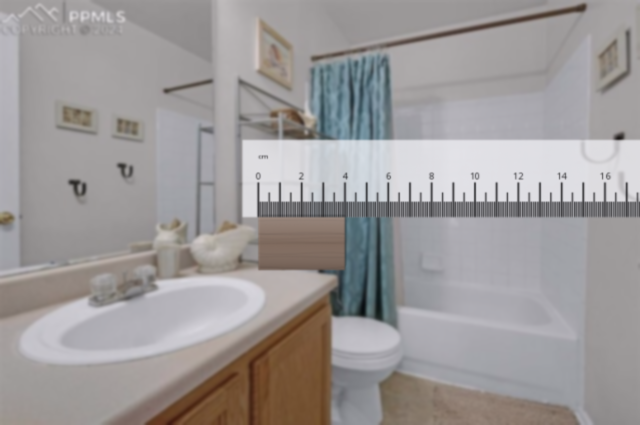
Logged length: 4
